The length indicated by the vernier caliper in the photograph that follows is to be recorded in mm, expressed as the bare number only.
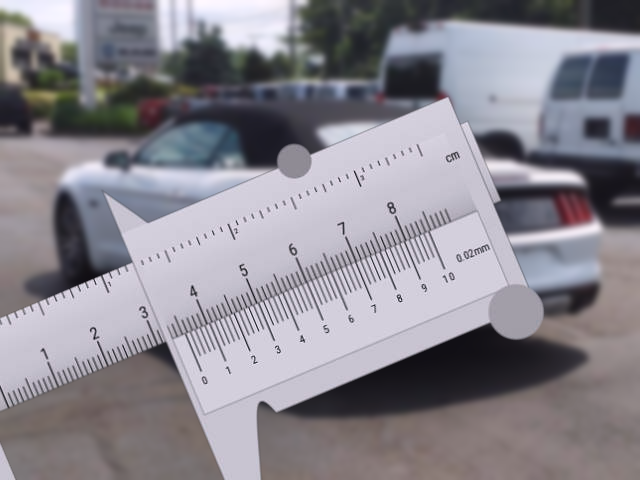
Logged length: 35.6
